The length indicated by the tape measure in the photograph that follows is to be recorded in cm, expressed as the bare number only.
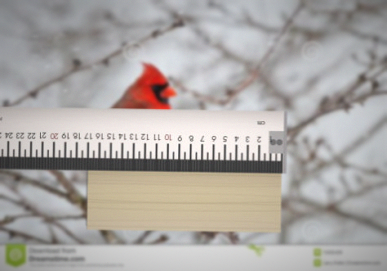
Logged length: 17
